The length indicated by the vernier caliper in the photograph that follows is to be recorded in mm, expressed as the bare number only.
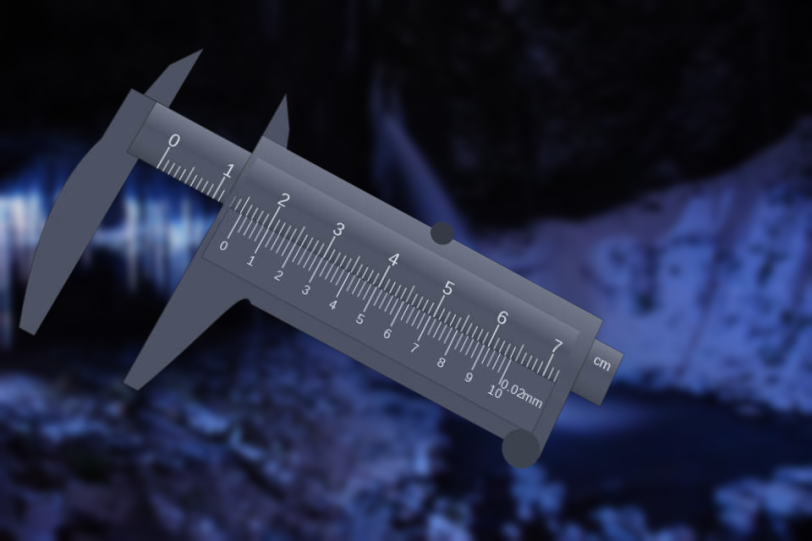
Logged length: 15.2
